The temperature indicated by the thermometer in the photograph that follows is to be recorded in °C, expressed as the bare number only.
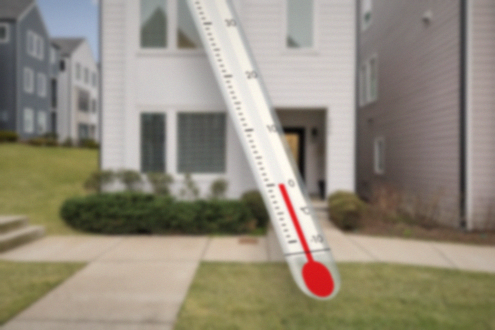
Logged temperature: 0
